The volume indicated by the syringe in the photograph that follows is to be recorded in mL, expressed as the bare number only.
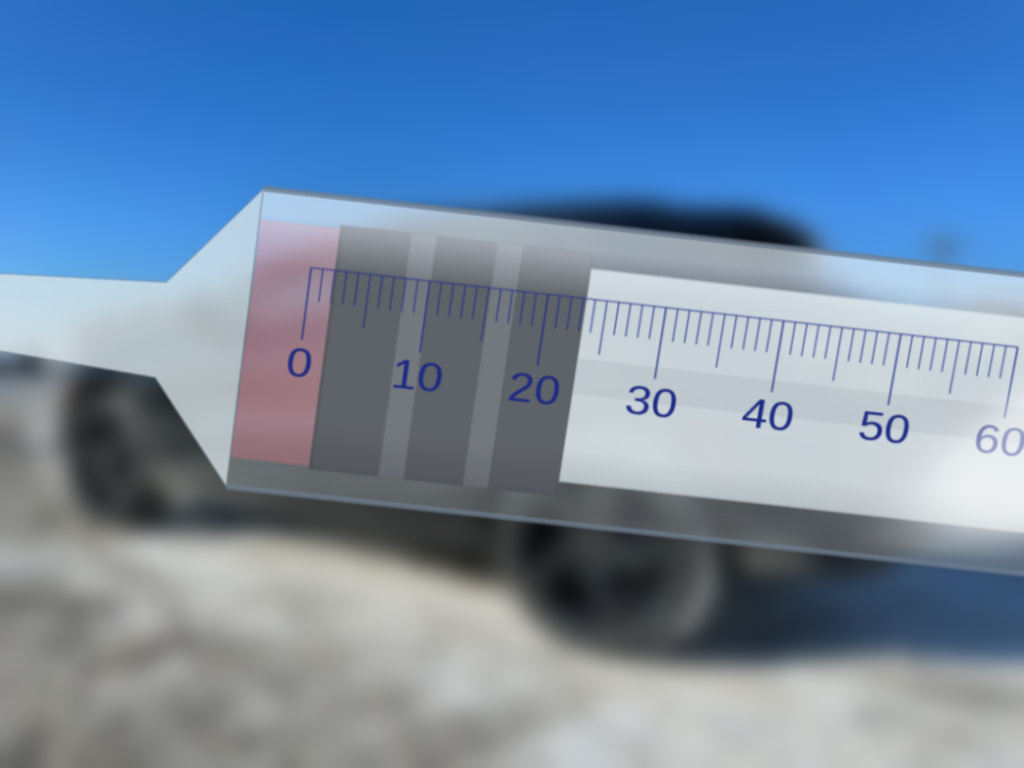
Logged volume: 2
